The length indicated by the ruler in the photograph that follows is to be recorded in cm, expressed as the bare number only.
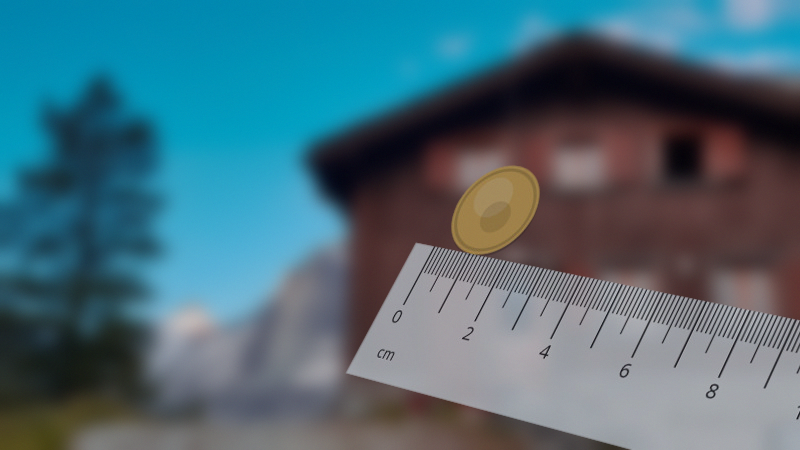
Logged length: 2.1
